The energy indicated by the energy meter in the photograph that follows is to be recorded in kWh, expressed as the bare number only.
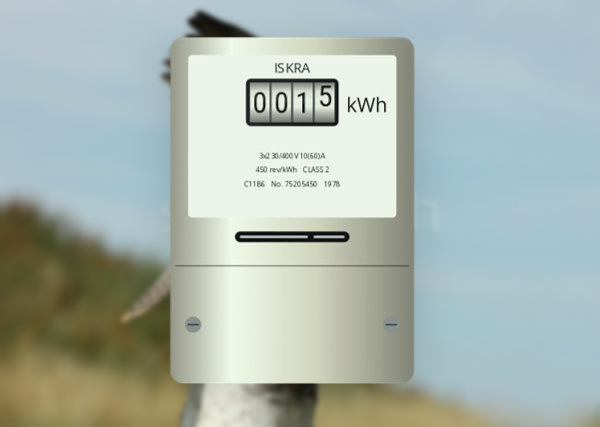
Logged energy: 15
